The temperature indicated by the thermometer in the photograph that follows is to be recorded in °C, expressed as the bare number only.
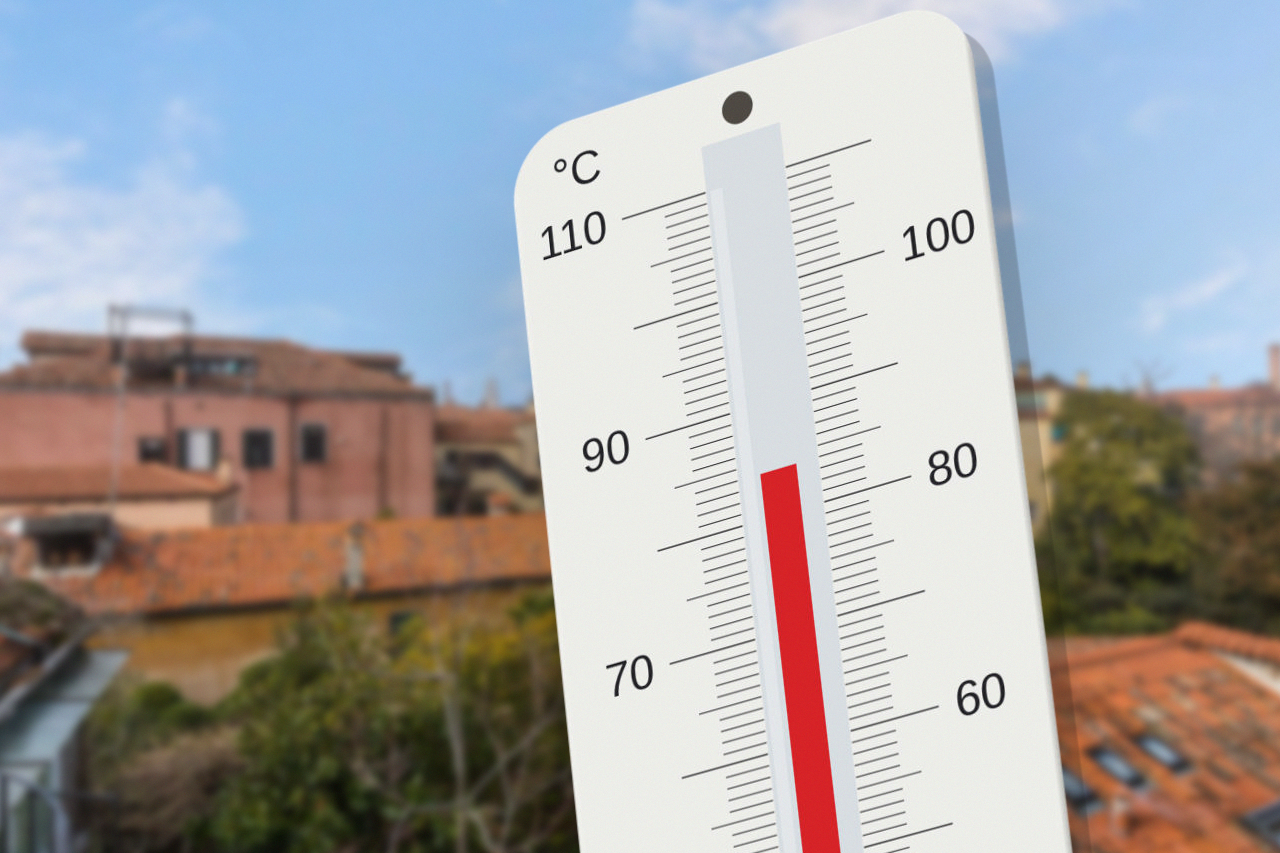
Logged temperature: 84
